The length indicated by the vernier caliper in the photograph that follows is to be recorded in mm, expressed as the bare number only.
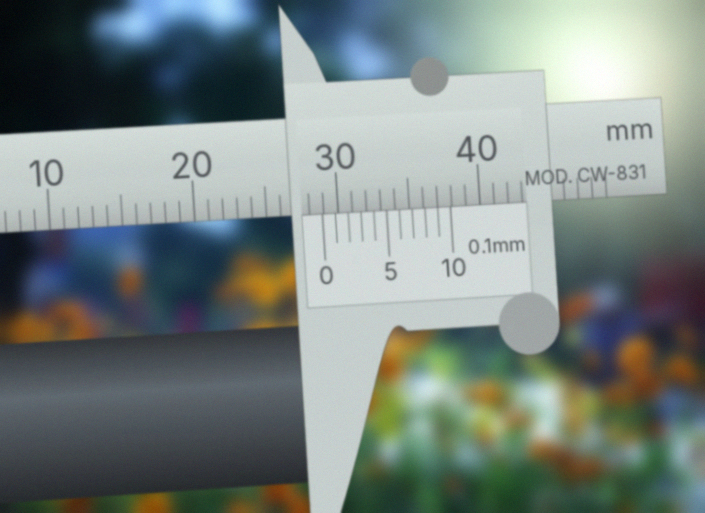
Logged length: 28.9
